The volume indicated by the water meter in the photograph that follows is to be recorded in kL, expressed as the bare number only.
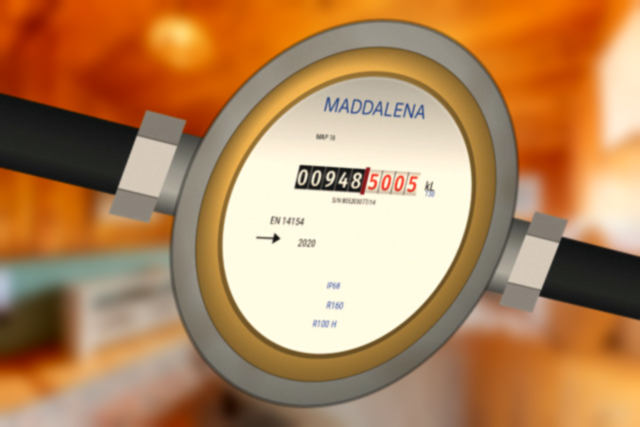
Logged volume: 948.5005
